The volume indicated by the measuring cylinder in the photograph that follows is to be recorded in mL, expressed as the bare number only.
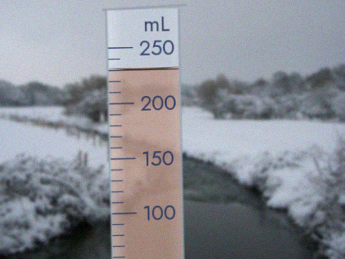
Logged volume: 230
